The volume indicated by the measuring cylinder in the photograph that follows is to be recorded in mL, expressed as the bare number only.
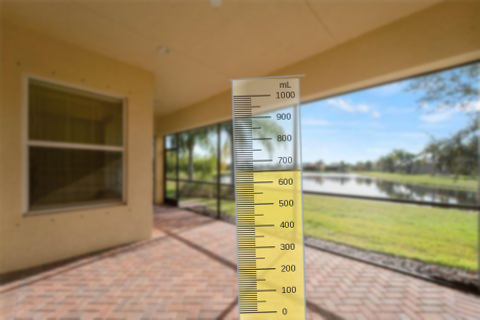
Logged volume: 650
